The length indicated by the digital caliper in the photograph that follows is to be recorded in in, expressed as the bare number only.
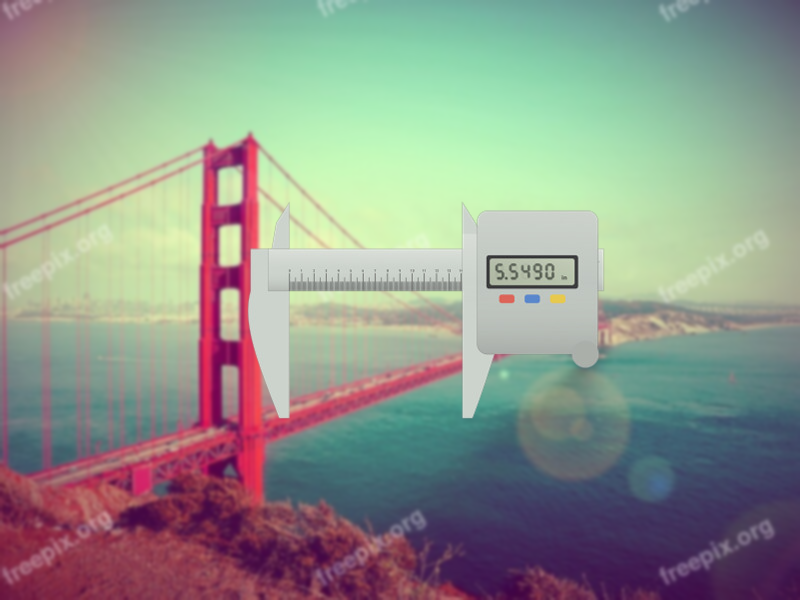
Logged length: 5.5490
